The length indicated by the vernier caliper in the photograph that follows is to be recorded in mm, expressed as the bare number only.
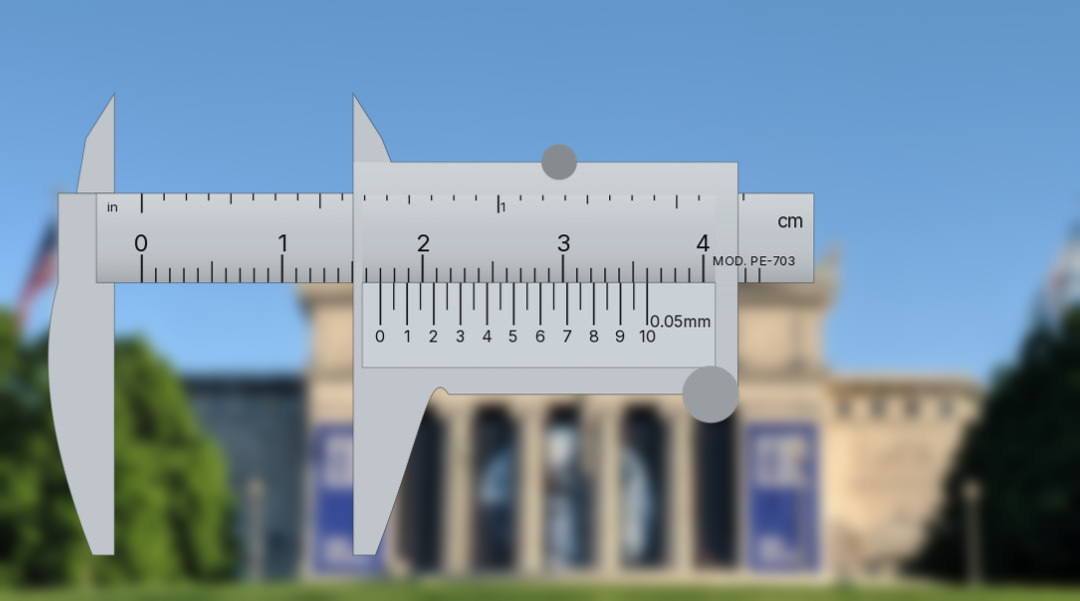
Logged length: 17.0
